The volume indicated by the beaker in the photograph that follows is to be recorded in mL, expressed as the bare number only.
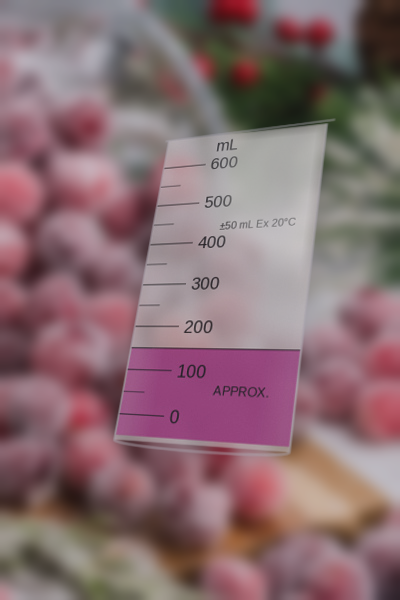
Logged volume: 150
